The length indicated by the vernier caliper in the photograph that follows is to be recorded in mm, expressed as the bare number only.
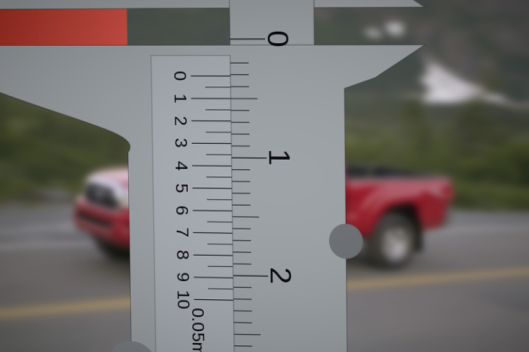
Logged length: 3.1
